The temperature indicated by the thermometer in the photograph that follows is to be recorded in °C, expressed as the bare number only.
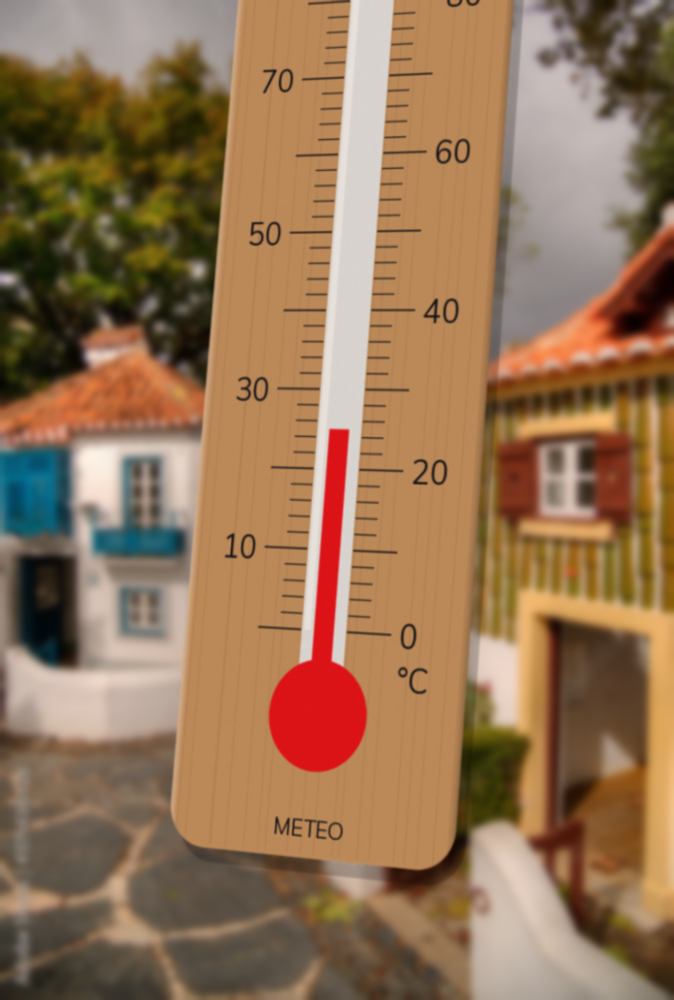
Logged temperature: 25
